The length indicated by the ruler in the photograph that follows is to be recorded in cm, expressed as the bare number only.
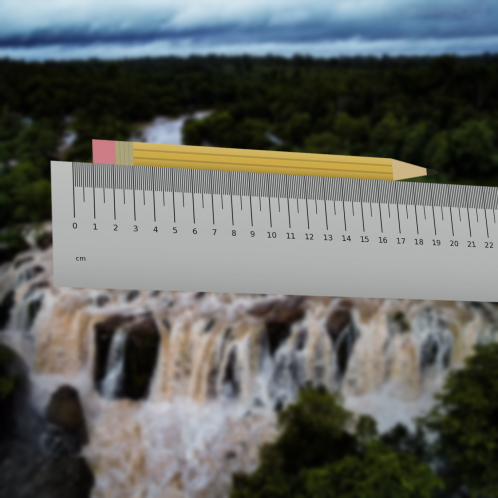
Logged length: 18.5
